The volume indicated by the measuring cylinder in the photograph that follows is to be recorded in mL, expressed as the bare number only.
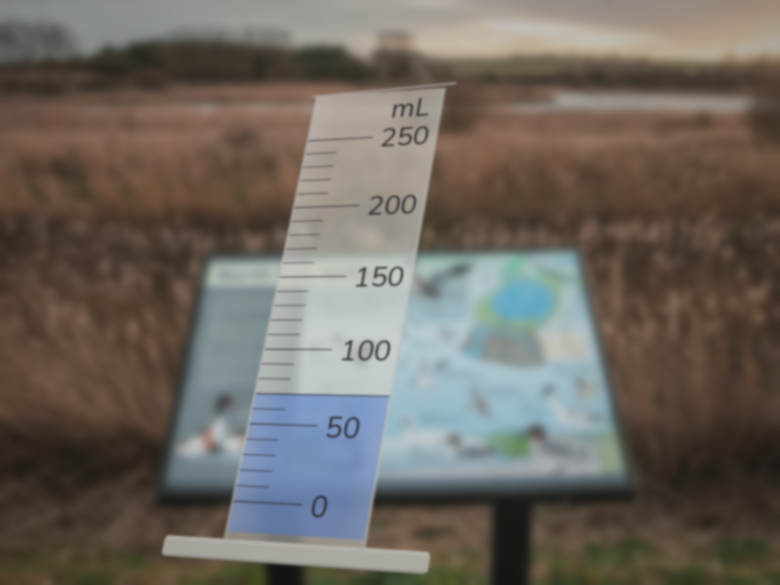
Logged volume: 70
